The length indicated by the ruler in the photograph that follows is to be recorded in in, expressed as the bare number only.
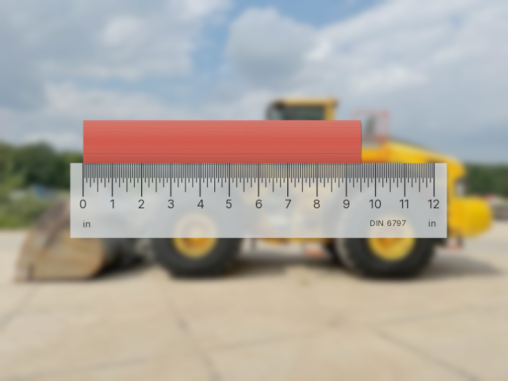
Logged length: 9.5
